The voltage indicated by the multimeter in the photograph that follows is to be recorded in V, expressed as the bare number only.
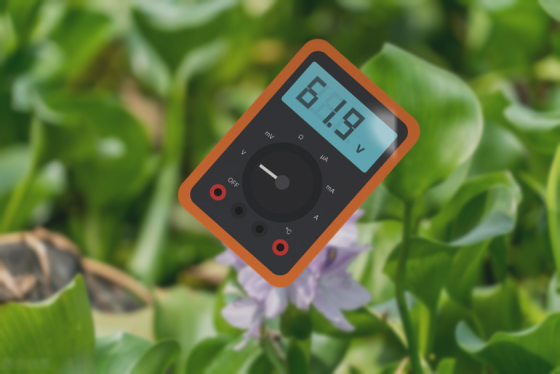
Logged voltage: 61.9
